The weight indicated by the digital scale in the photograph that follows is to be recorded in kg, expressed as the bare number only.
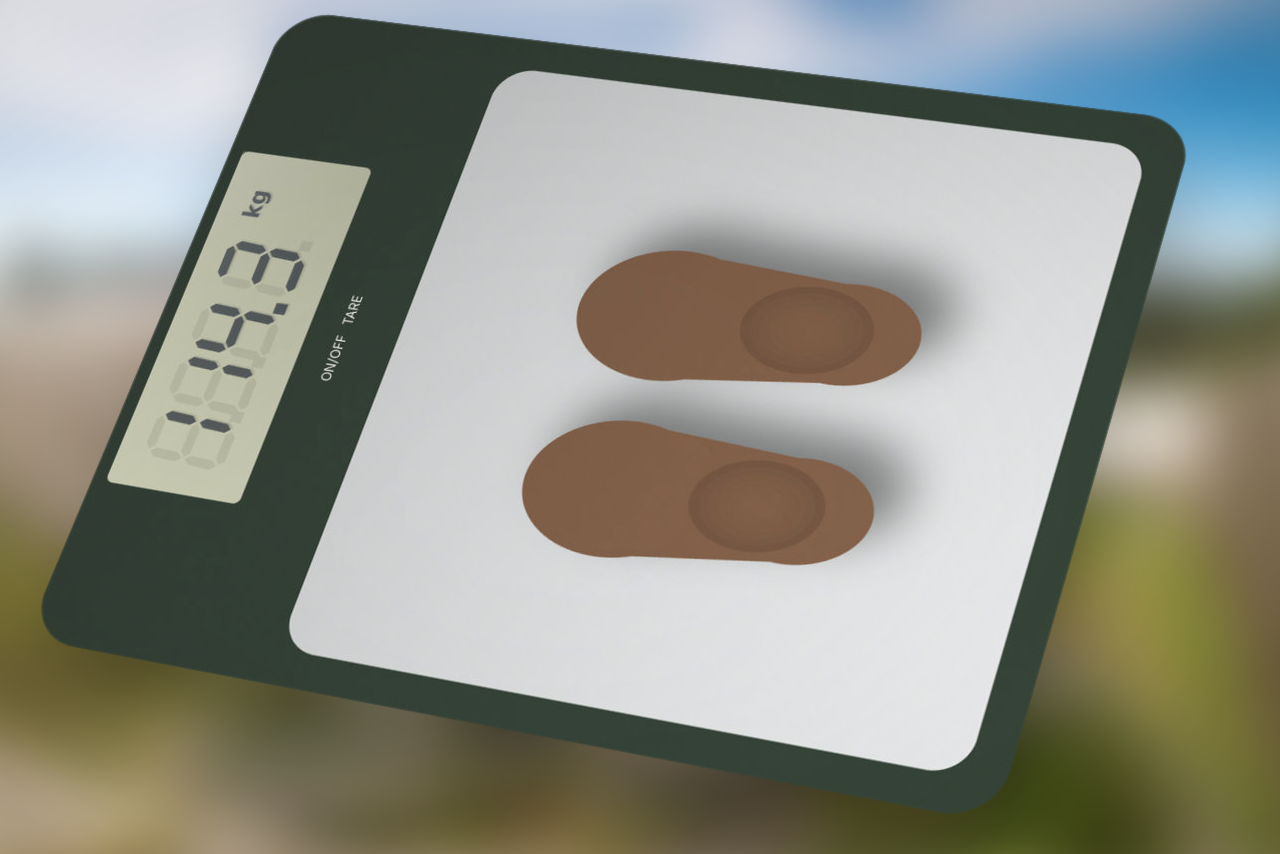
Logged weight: 114.3
